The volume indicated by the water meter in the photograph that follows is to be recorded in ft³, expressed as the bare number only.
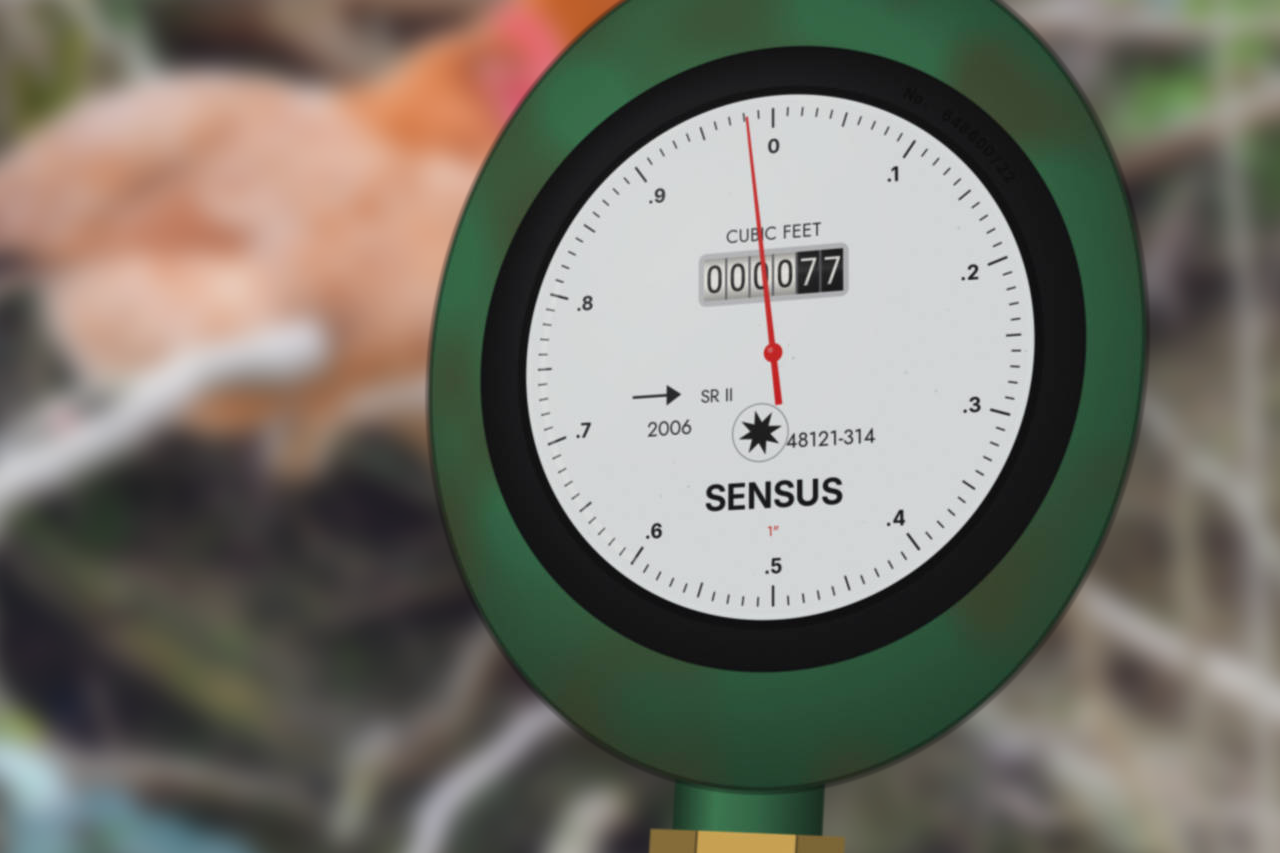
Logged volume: 76.98
